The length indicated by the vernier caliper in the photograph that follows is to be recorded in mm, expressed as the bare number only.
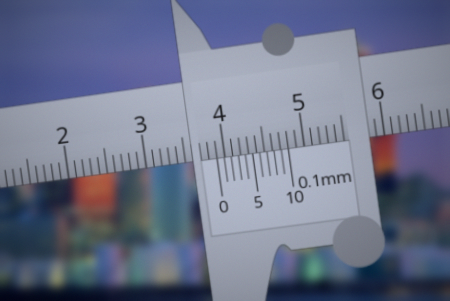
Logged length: 39.0
